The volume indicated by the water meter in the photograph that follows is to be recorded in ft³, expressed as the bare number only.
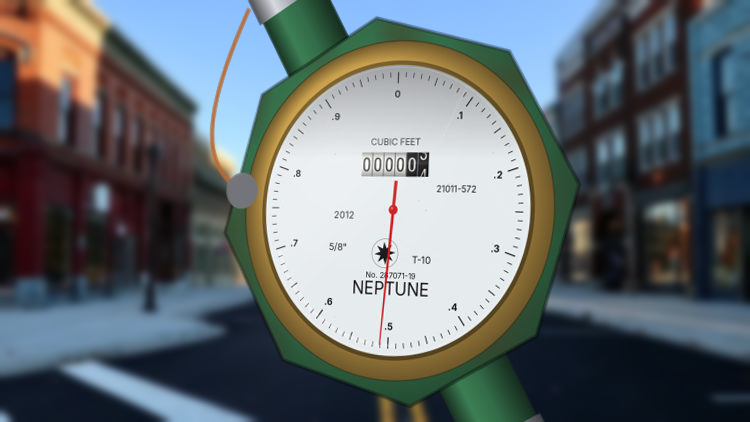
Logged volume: 3.51
